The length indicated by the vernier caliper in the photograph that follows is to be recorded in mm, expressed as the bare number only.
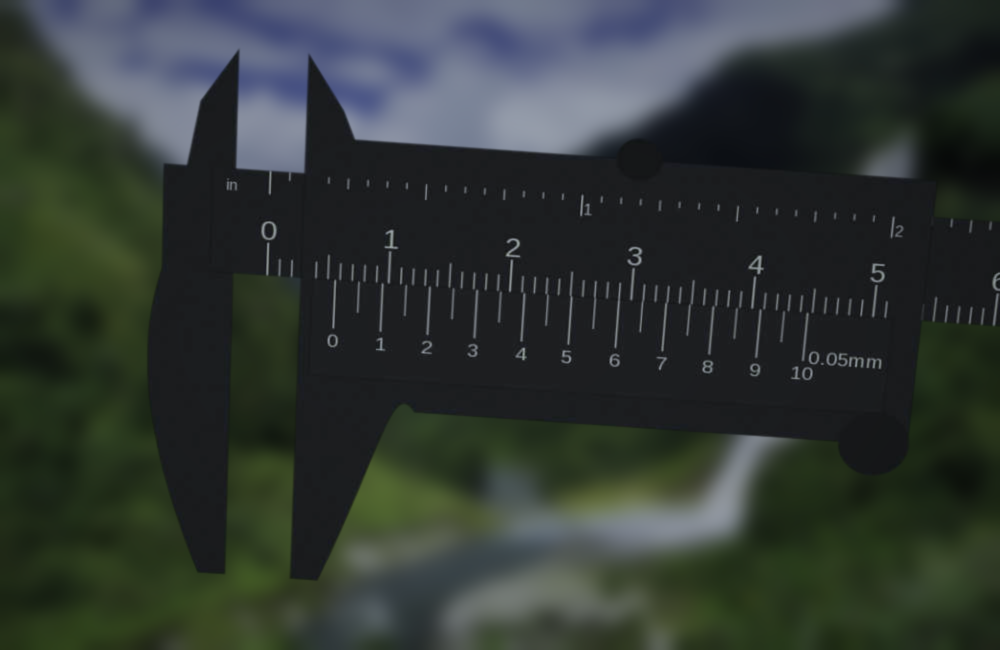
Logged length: 5.6
